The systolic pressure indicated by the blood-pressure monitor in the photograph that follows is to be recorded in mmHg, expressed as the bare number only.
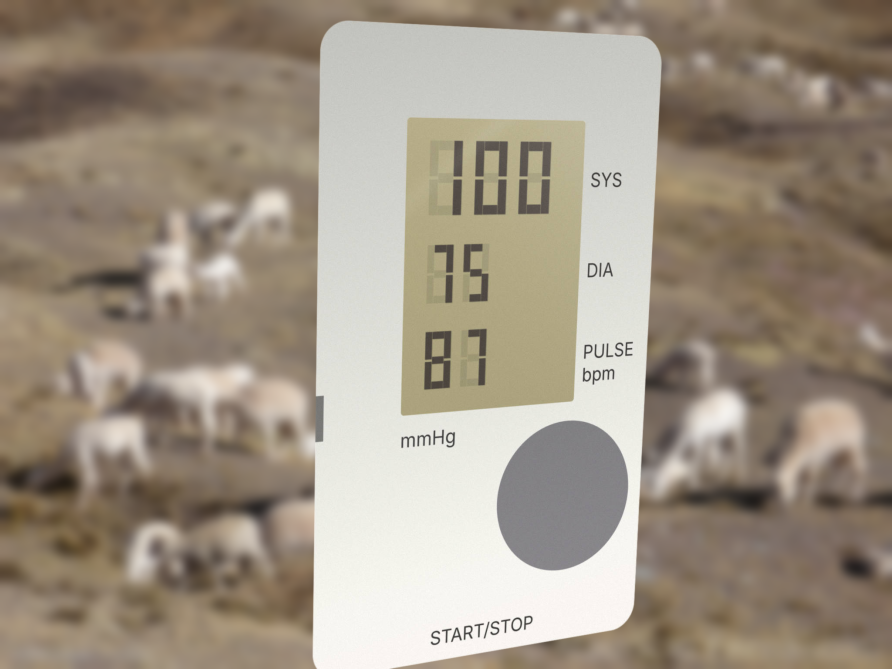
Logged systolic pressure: 100
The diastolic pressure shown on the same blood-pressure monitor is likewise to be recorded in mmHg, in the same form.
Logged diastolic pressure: 75
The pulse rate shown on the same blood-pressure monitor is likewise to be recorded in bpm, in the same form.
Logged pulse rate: 87
